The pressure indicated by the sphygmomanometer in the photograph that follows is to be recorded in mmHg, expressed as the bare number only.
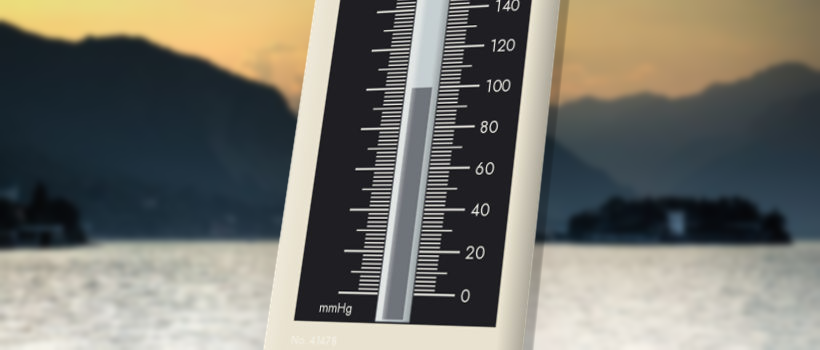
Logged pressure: 100
